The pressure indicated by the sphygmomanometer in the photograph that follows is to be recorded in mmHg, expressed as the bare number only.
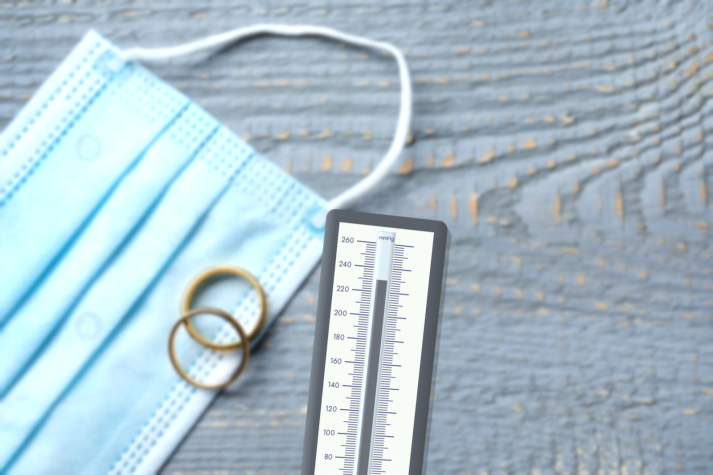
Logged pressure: 230
